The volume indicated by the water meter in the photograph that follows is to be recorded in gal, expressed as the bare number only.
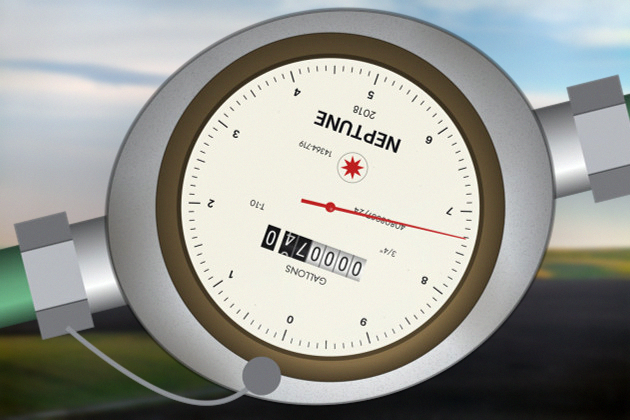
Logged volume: 737.3
